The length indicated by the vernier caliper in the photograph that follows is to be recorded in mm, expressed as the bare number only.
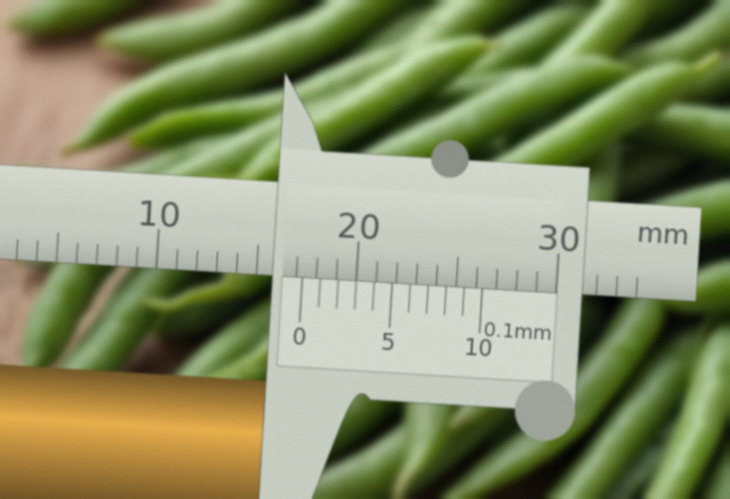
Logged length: 17.3
